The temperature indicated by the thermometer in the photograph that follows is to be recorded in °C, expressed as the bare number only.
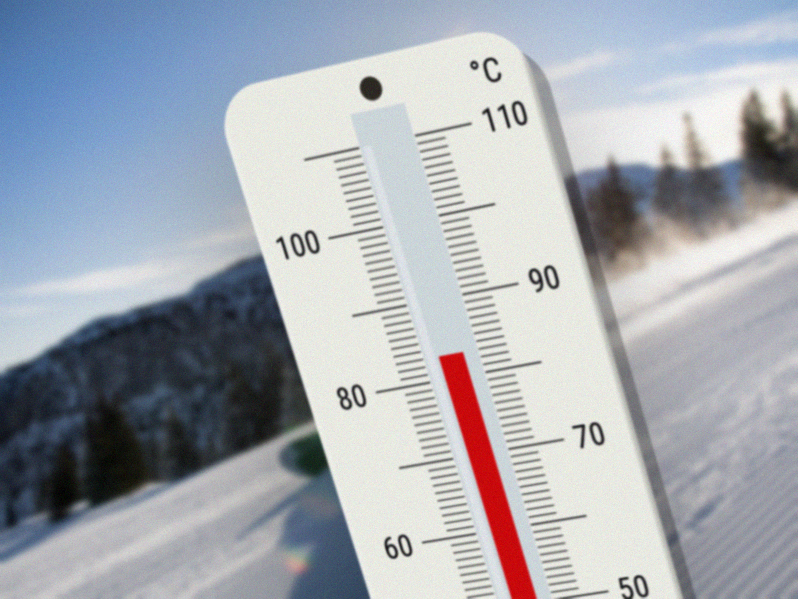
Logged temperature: 83
